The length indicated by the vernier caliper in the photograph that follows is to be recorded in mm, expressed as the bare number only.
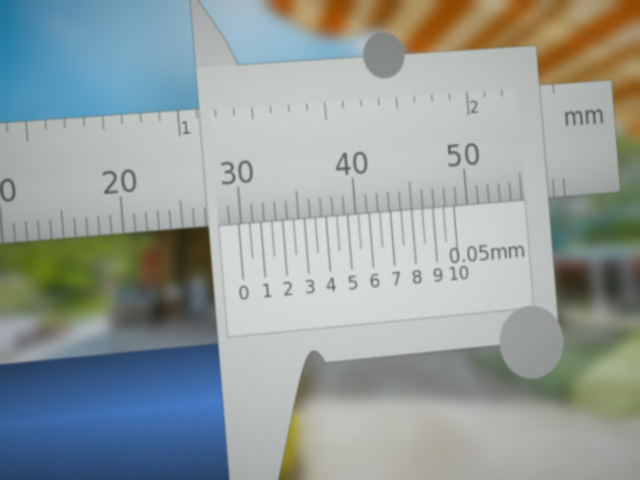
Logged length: 29.8
